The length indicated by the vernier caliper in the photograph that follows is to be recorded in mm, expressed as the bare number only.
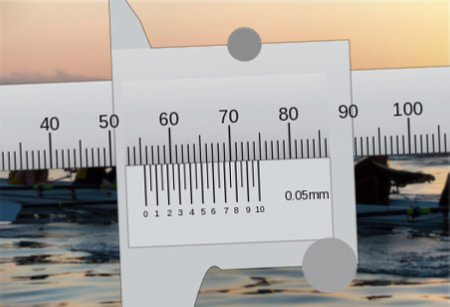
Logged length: 55.6
